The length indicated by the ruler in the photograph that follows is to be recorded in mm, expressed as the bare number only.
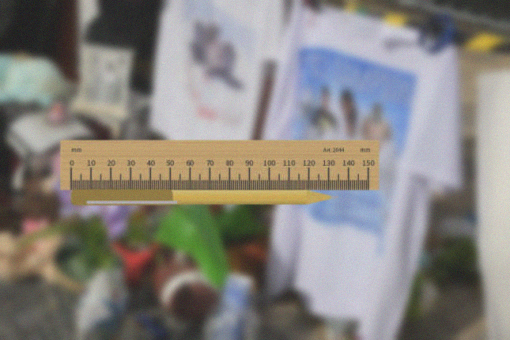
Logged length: 135
